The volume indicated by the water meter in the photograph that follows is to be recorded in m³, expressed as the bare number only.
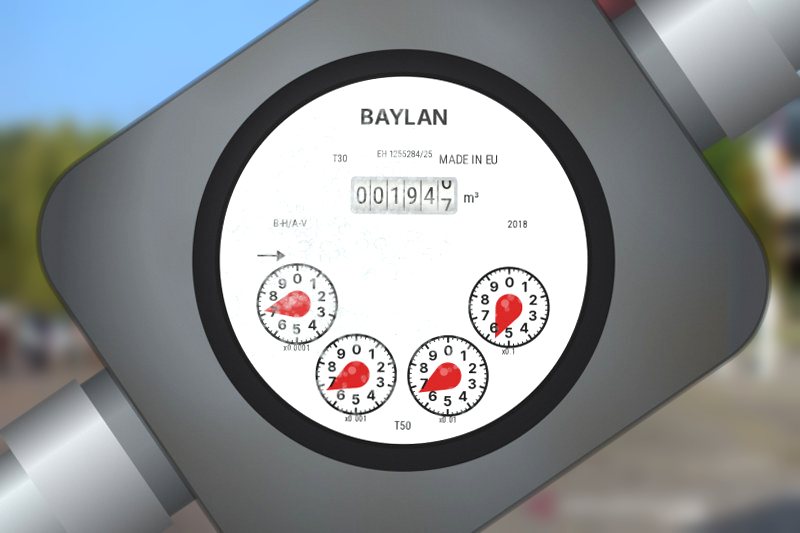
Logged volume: 1946.5667
